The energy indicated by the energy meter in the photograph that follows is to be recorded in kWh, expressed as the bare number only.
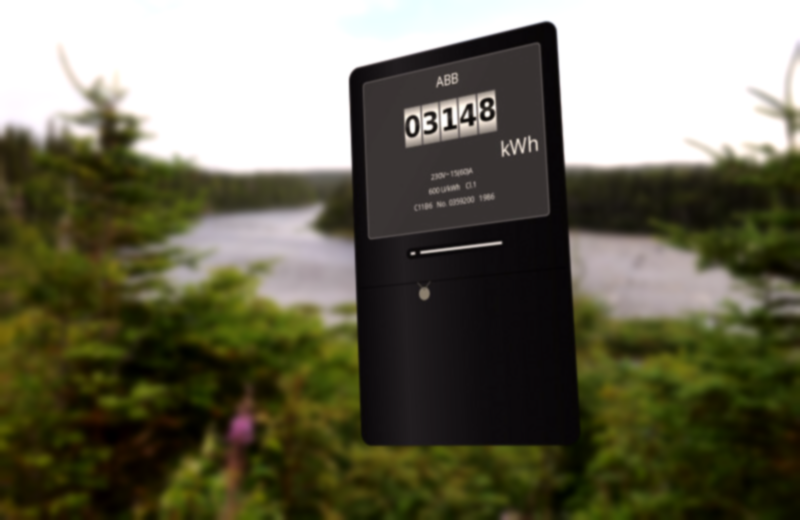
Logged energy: 3148
